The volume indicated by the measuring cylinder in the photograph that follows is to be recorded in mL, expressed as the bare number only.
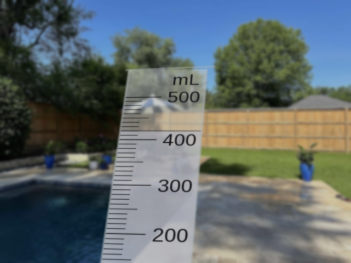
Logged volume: 420
